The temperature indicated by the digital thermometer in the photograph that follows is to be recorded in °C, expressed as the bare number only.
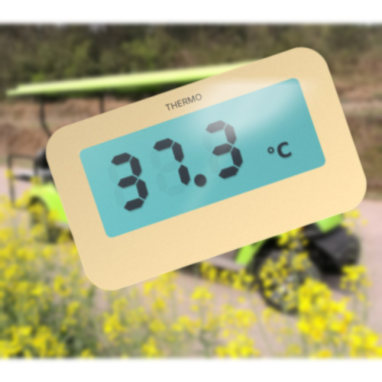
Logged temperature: 37.3
